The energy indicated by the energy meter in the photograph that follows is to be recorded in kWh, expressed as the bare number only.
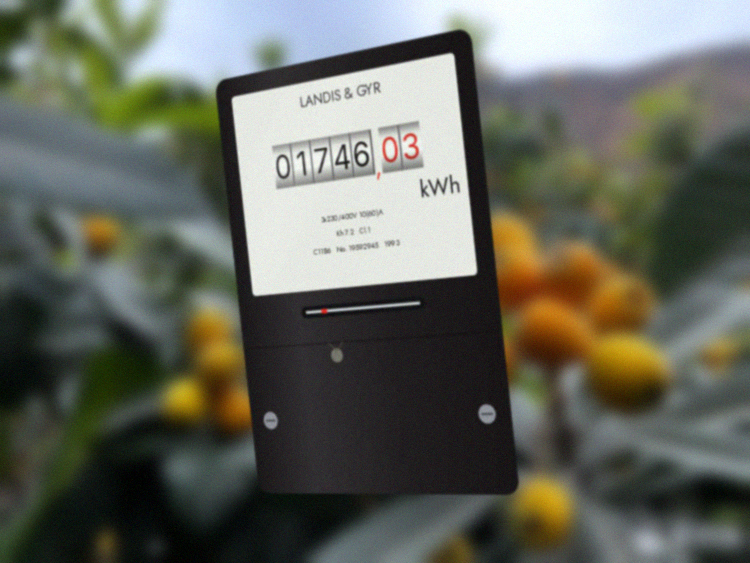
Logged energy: 1746.03
